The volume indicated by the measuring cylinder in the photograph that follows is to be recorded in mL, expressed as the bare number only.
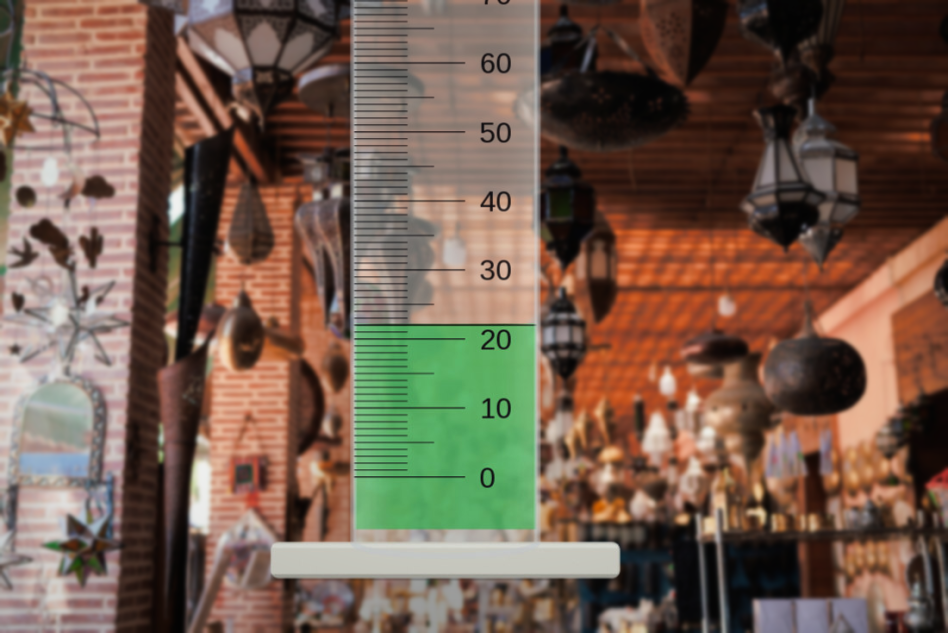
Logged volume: 22
